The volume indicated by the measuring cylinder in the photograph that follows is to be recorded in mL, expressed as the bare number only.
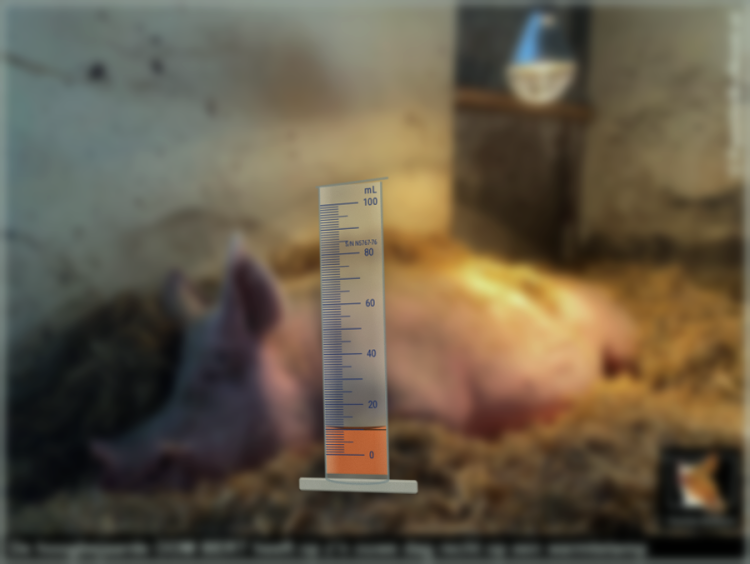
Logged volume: 10
